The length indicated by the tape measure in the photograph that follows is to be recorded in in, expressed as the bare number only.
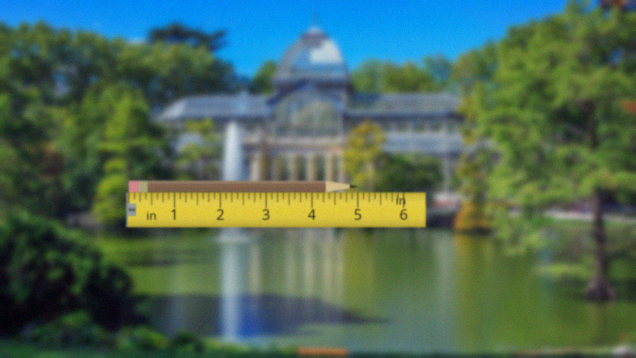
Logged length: 5
